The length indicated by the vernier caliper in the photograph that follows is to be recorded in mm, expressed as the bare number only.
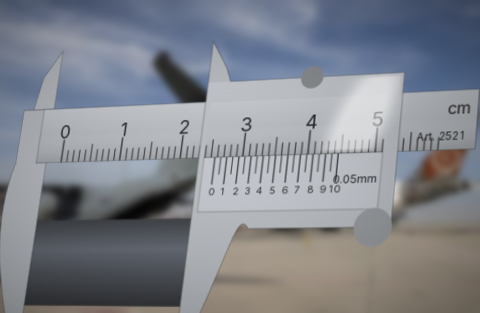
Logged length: 25.6
